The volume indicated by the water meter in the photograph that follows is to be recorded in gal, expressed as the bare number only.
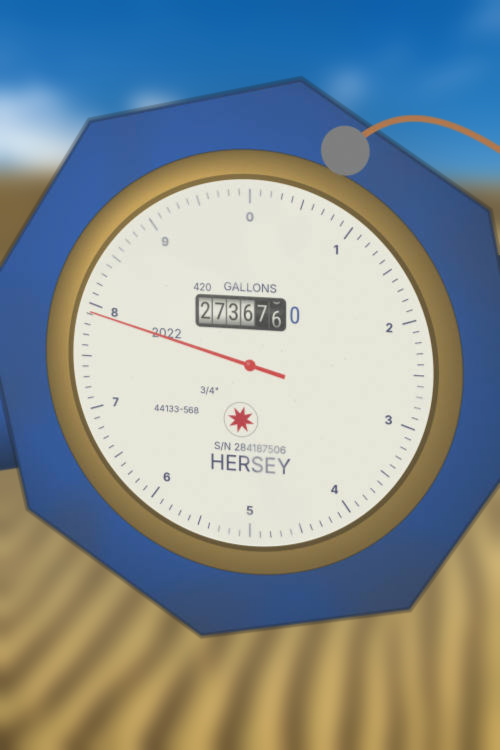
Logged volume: 2736757.9
